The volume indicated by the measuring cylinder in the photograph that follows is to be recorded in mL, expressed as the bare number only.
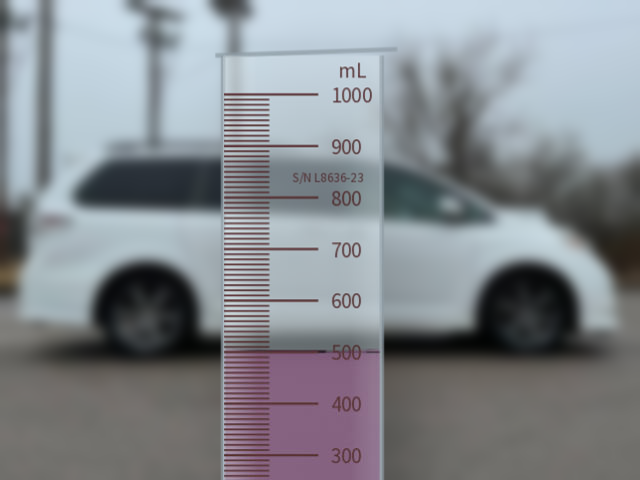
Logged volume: 500
